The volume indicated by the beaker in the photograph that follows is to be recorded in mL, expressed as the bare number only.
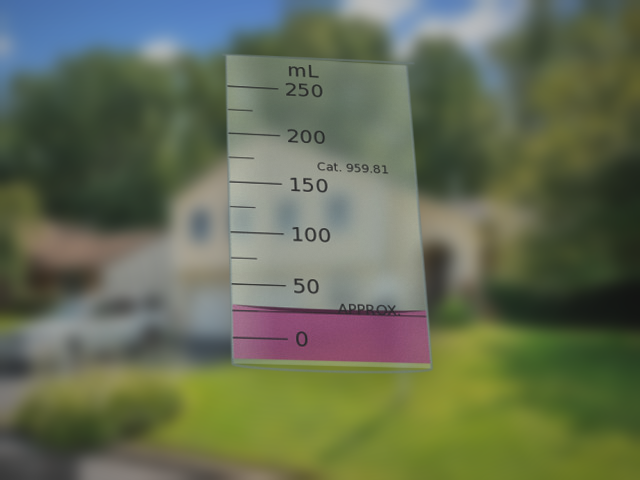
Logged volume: 25
